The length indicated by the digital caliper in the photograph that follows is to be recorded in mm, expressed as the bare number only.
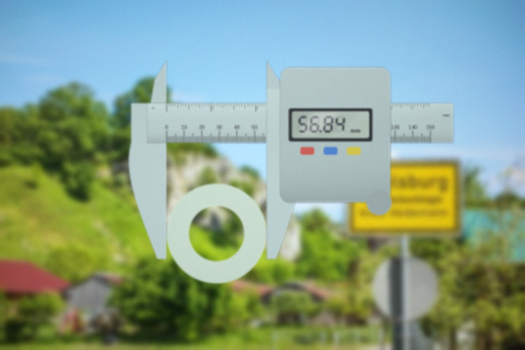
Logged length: 56.84
